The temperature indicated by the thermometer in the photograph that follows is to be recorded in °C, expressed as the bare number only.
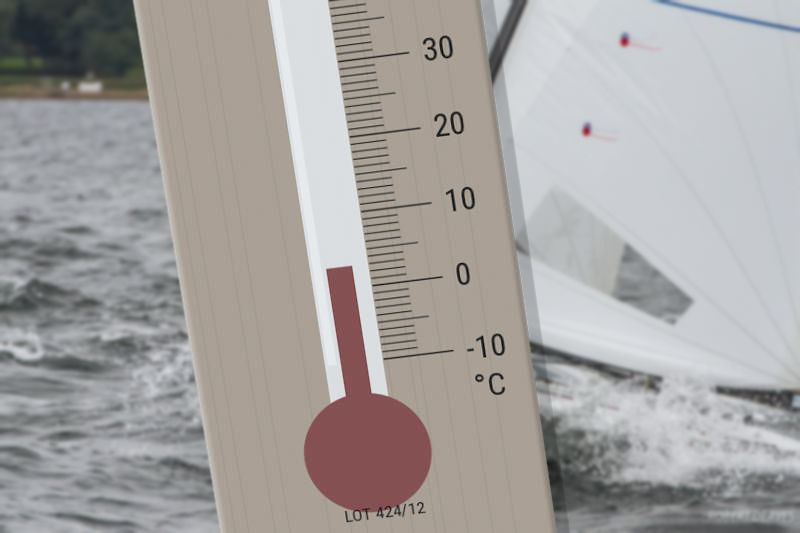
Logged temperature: 3
